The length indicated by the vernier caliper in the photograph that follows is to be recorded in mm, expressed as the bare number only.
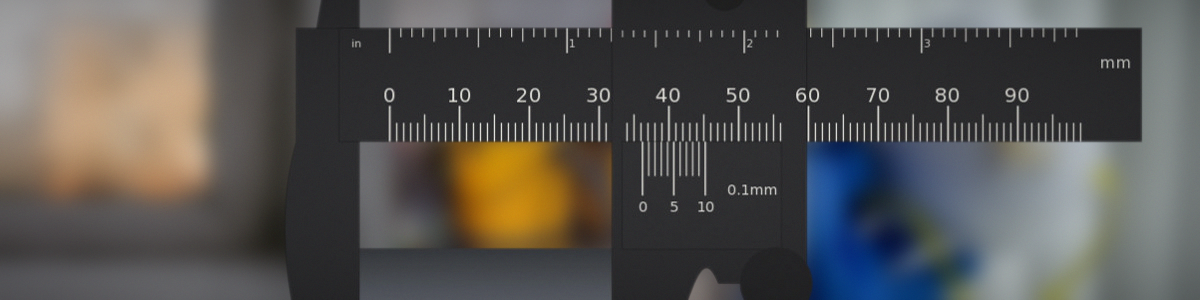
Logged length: 36.2
